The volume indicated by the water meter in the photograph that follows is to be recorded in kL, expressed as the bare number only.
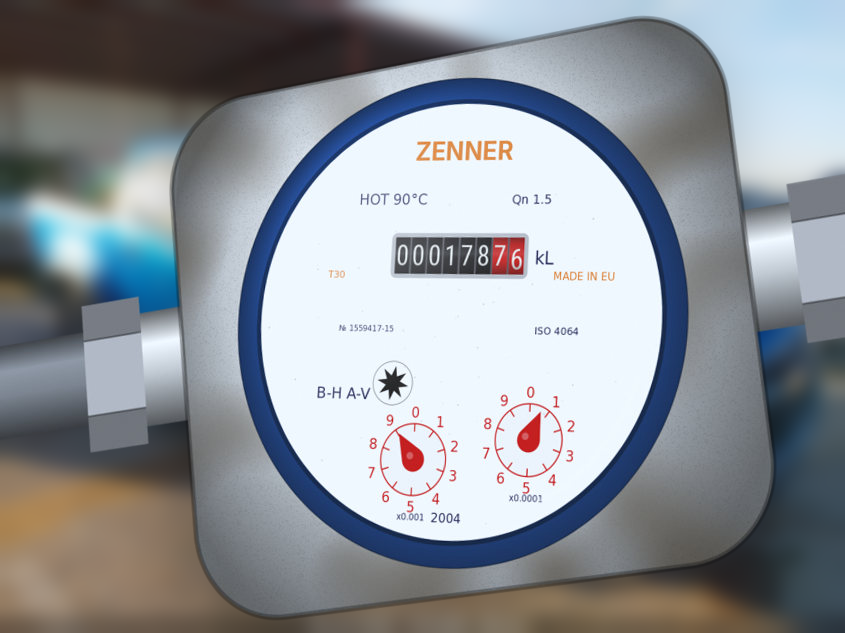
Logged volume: 178.7590
